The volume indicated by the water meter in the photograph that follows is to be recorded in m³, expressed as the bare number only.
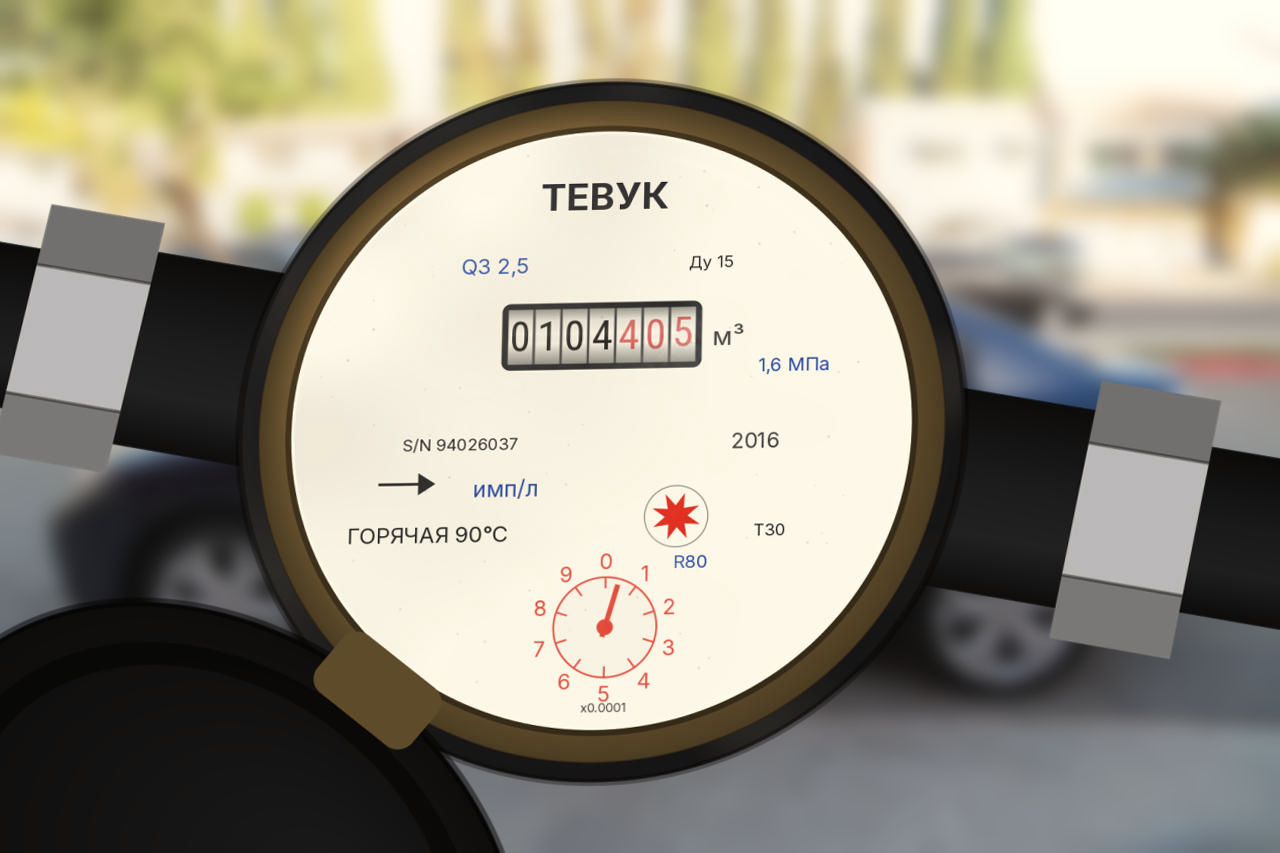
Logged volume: 104.4050
